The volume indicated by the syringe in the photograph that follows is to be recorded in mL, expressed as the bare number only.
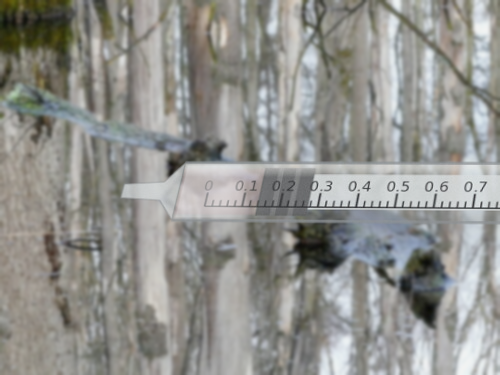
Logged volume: 0.14
